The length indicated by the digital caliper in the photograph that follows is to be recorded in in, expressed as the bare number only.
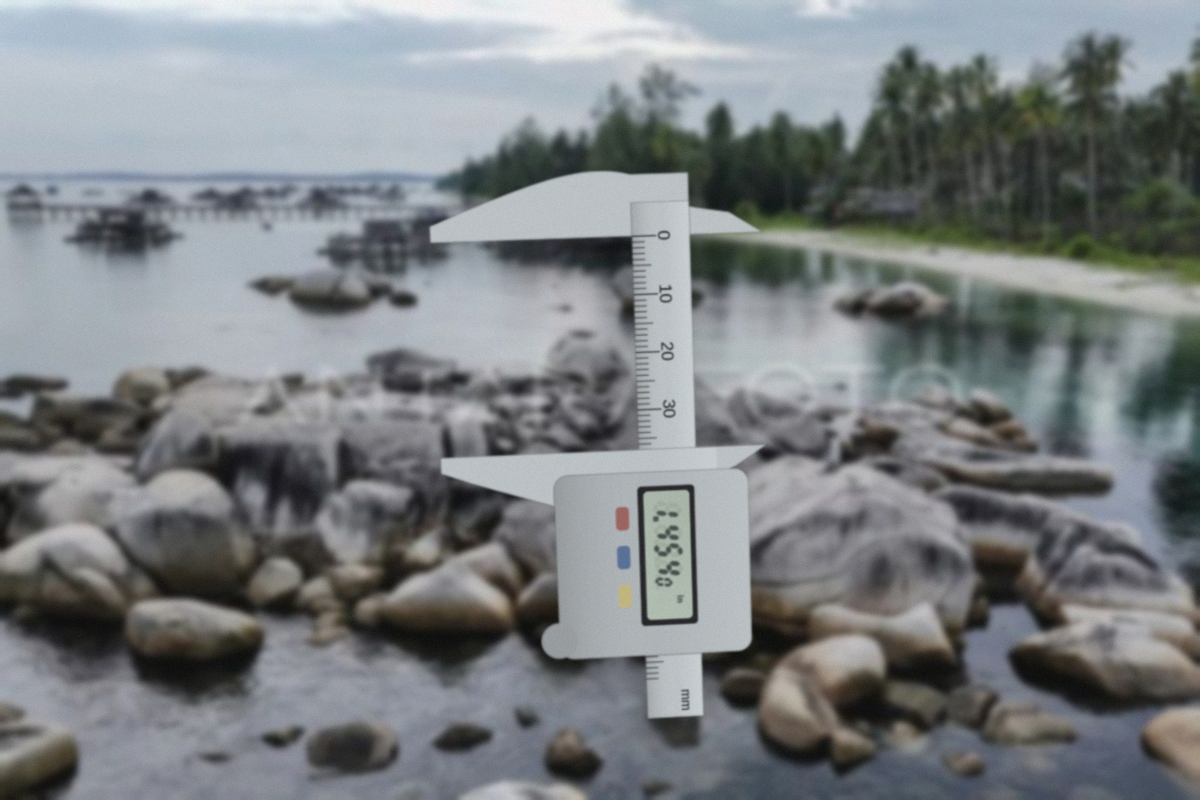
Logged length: 1.4540
